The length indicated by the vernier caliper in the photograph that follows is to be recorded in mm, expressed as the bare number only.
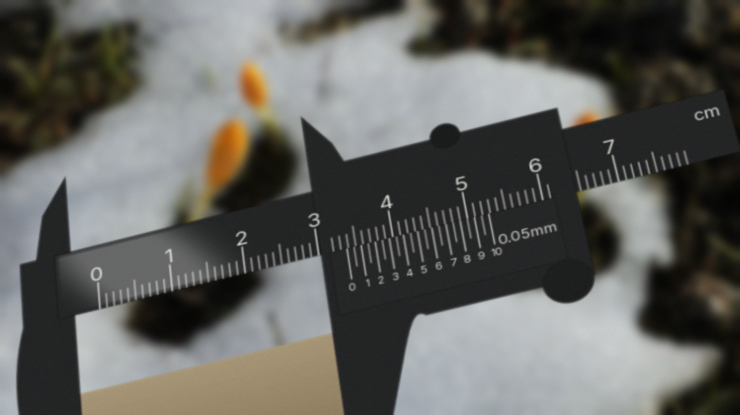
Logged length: 33.8
